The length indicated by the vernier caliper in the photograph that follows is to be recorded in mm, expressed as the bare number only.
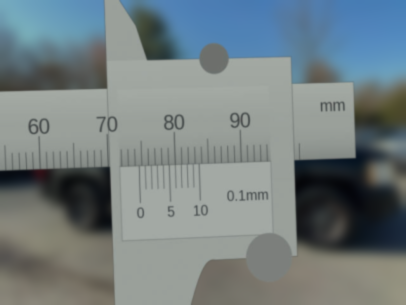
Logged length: 74.6
